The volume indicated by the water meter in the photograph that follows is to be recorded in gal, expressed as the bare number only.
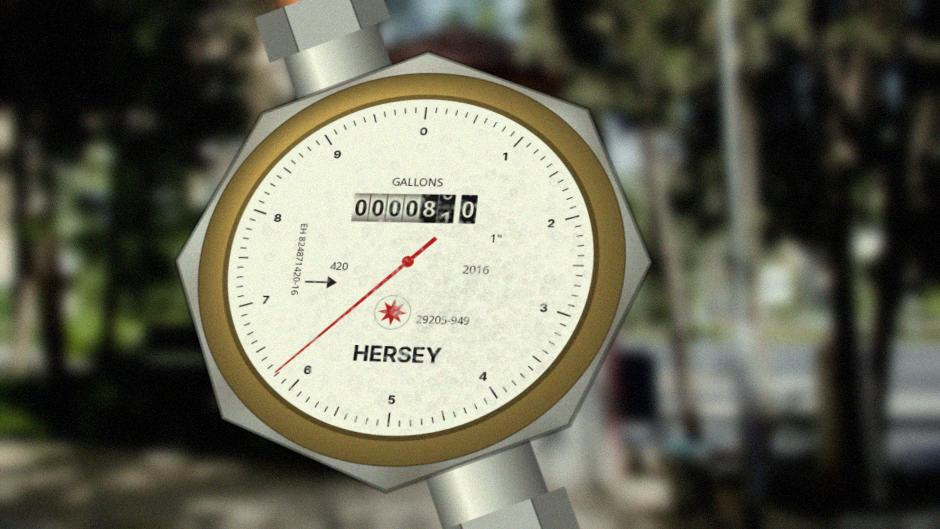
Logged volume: 806.2
